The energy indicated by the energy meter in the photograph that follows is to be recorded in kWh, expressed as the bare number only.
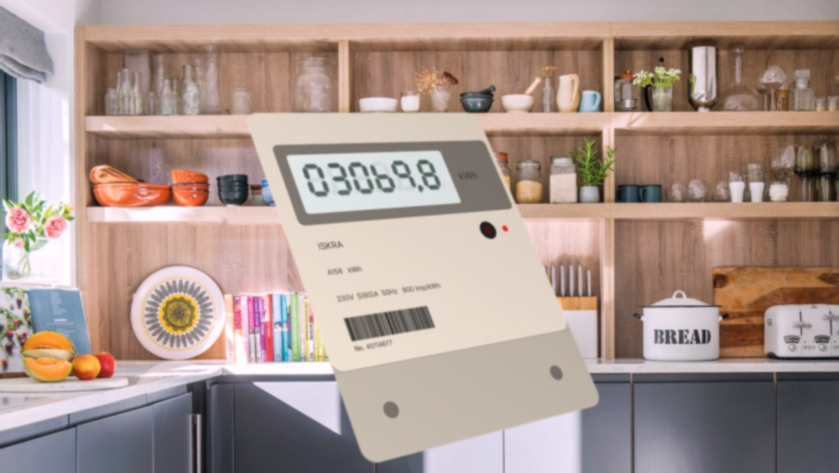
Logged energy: 3069.8
